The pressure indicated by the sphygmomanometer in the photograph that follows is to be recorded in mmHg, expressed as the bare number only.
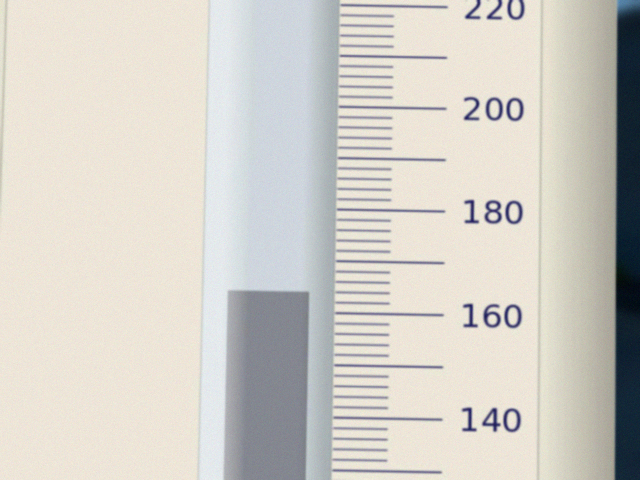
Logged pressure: 164
